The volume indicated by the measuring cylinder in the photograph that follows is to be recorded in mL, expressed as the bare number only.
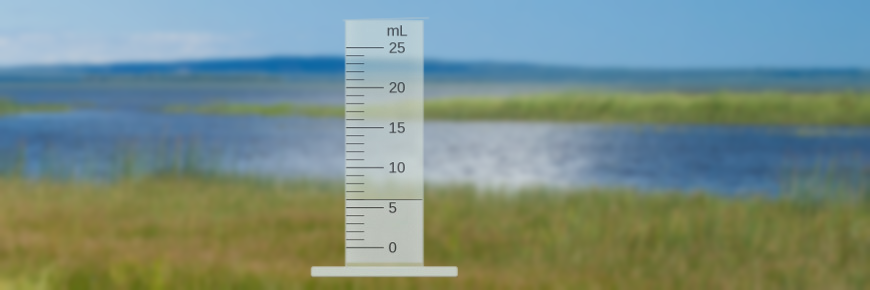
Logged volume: 6
